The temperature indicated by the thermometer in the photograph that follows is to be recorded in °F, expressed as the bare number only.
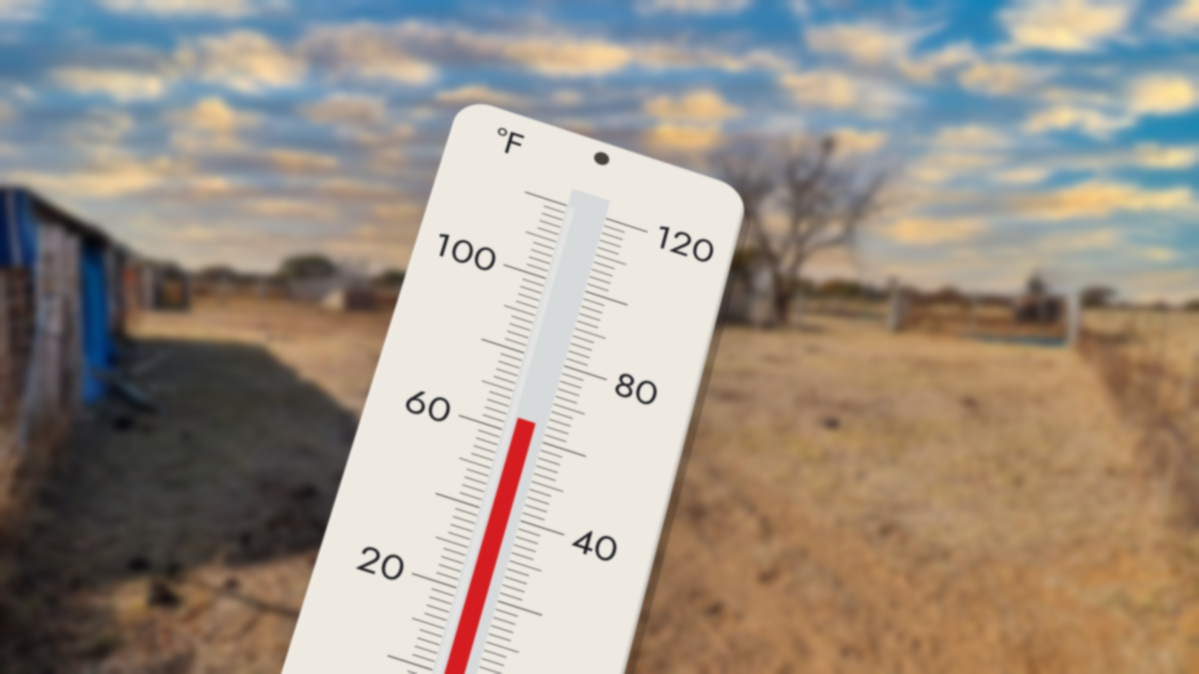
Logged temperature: 64
